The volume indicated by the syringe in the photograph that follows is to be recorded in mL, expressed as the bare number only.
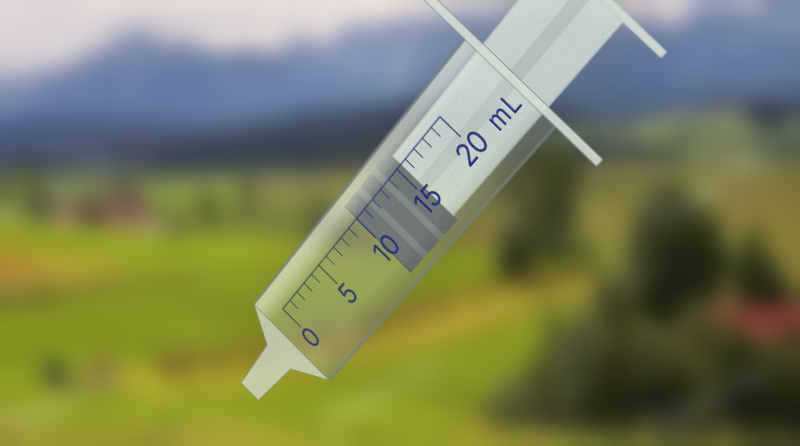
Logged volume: 10
